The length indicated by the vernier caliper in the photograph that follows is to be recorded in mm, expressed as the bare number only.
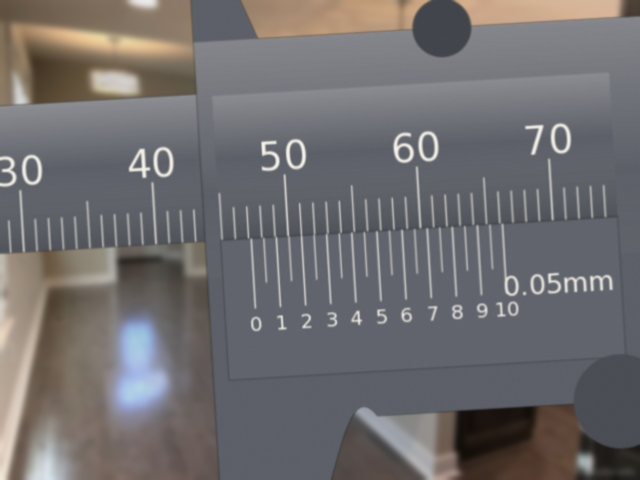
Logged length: 47.2
